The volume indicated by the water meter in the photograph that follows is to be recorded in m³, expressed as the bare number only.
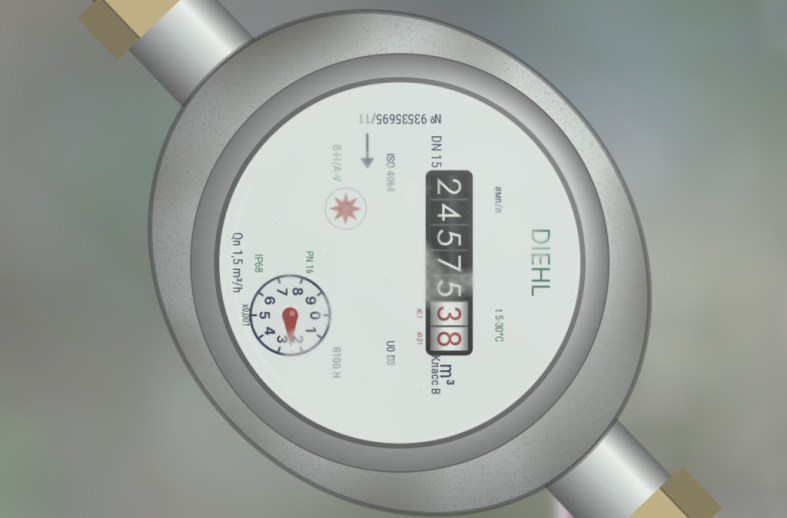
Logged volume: 24575.382
